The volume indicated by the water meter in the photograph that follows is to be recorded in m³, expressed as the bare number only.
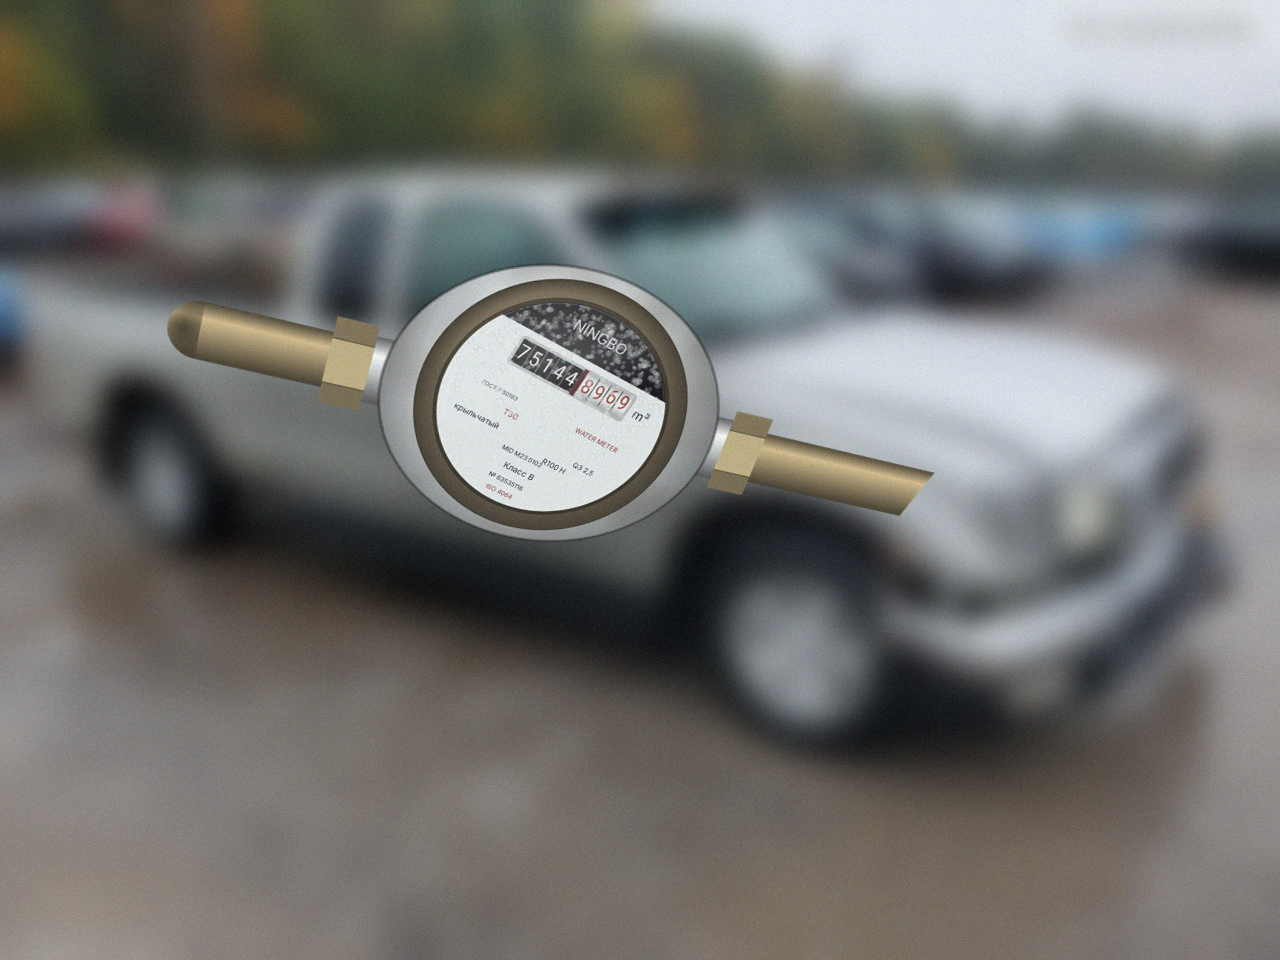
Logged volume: 75144.8969
